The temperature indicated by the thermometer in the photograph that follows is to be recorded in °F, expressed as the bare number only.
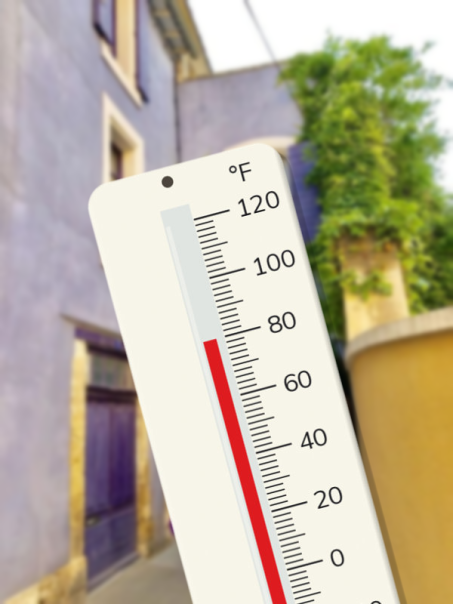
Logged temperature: 80
